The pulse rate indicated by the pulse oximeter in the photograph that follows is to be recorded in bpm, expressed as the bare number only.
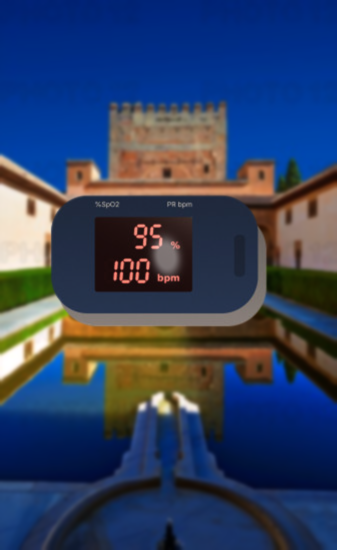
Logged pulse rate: 100
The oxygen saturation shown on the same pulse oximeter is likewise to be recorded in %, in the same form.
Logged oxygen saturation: 95
